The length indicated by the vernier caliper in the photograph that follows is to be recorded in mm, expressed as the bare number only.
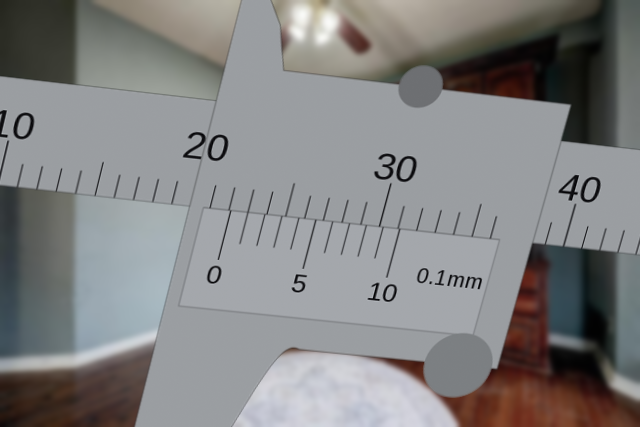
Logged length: 22.1
